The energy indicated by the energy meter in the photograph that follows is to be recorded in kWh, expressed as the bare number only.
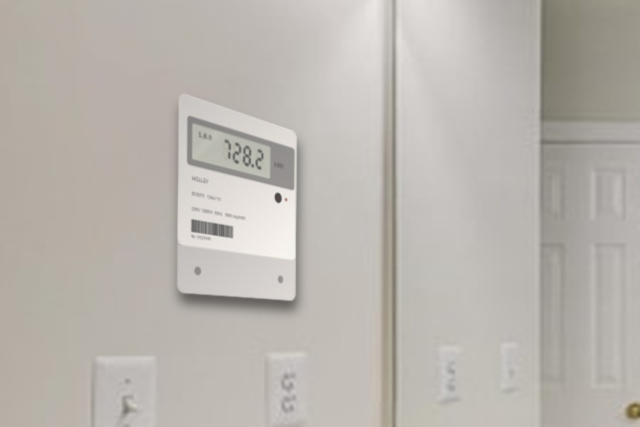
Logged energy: 728.2
